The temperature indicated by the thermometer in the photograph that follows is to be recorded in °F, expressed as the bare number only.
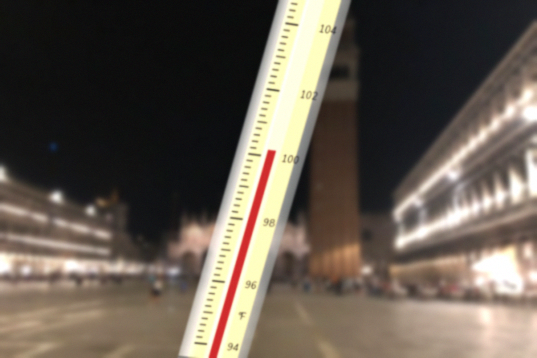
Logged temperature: 100.2
